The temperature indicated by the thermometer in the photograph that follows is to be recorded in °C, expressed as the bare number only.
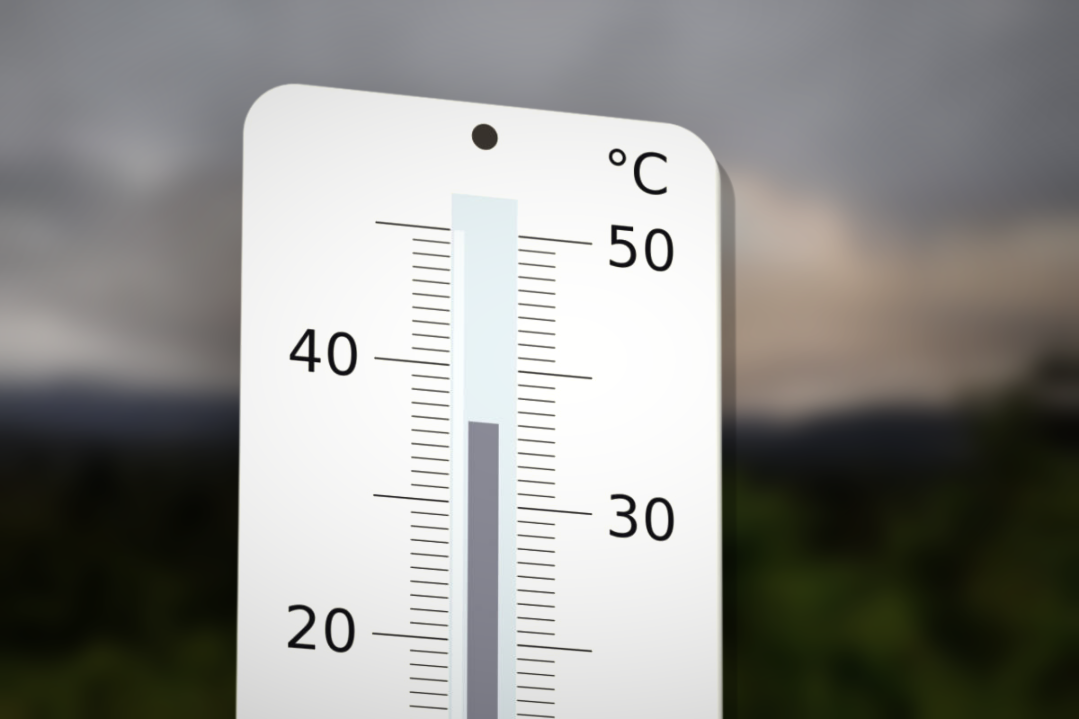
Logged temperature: 36
